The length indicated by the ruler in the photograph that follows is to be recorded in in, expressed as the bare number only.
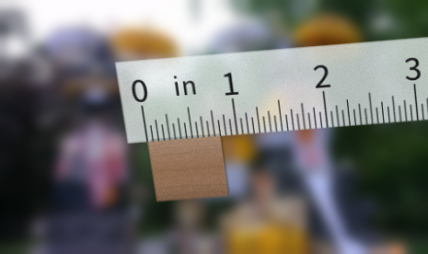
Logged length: 0.8125
